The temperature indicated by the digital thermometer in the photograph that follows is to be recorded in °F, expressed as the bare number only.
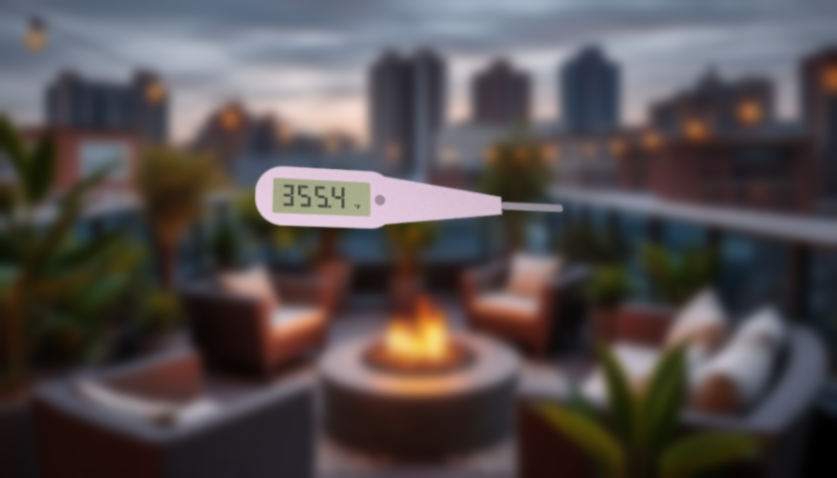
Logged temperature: 355.4
